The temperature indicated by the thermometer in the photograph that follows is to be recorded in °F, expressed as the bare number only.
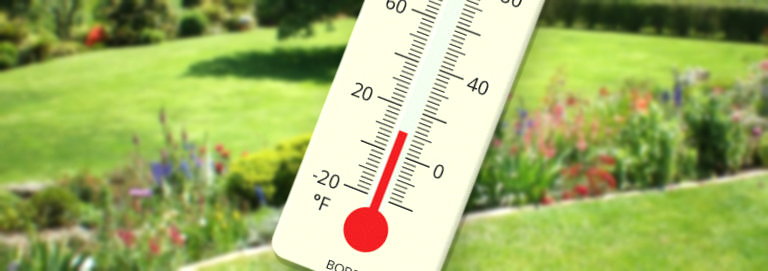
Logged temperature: 10
